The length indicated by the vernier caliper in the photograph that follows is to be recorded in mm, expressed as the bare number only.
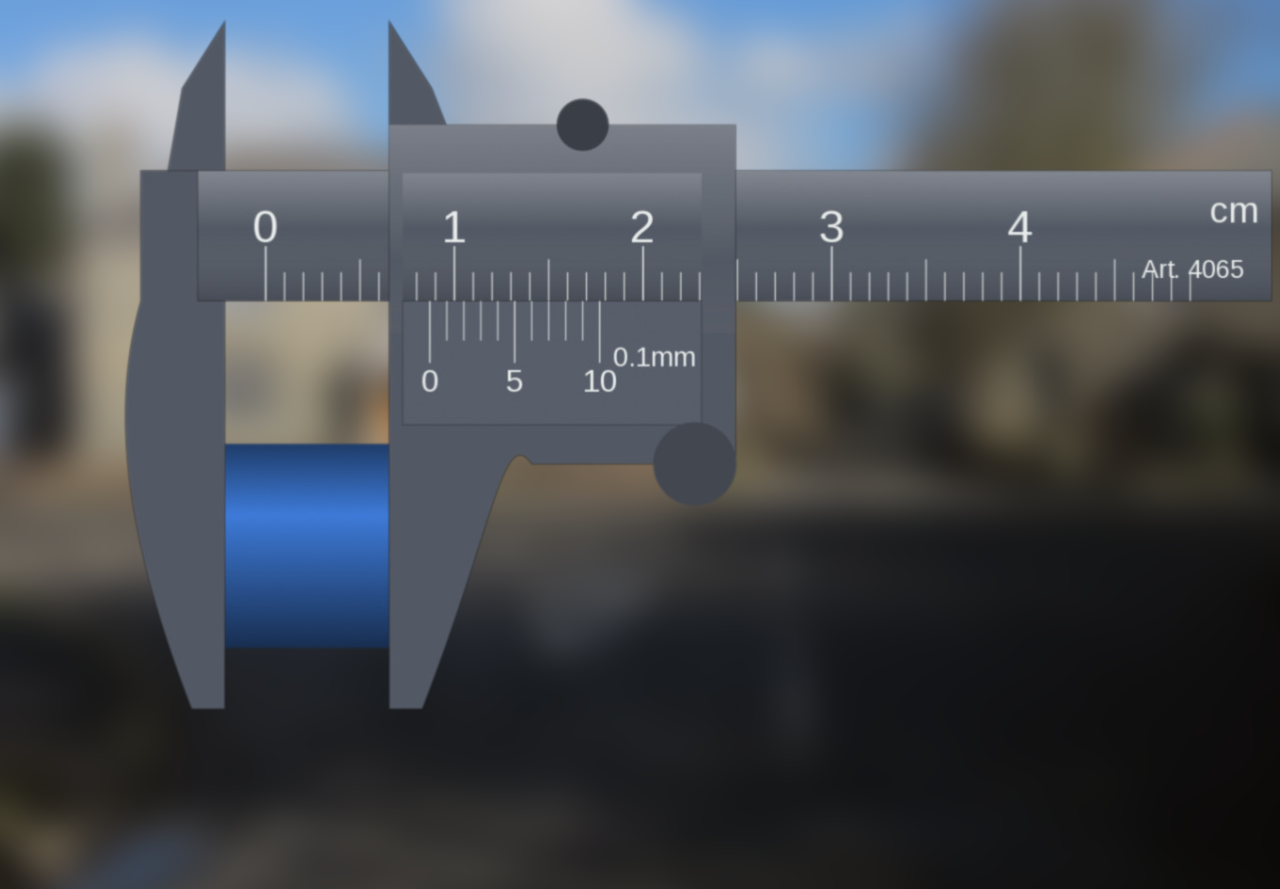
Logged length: 8.7
